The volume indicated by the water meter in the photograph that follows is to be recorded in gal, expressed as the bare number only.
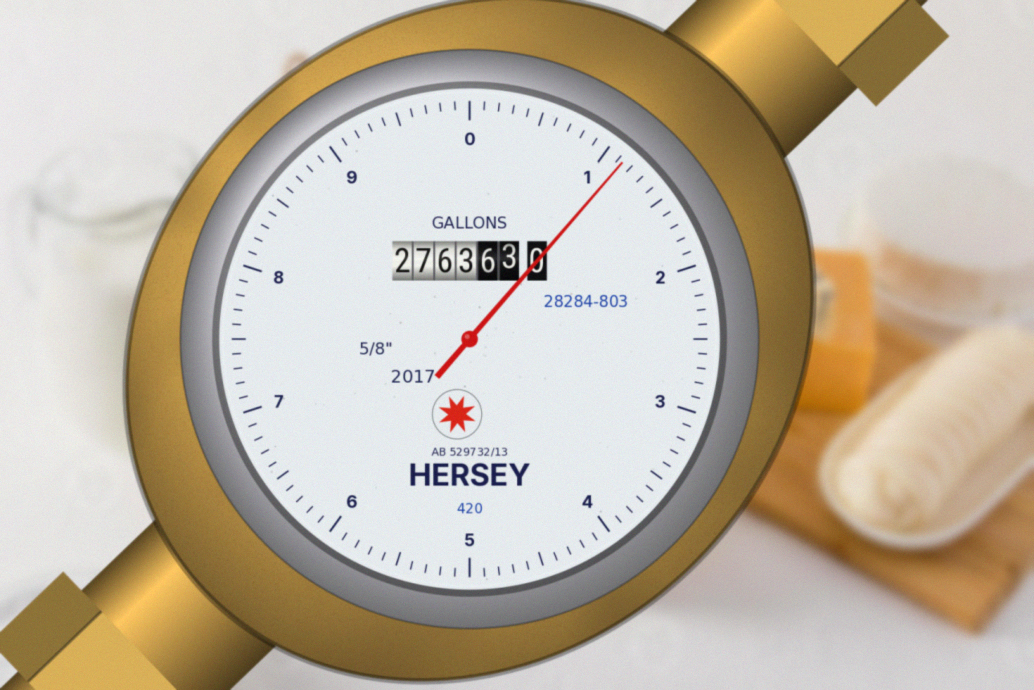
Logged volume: 2763631.1
